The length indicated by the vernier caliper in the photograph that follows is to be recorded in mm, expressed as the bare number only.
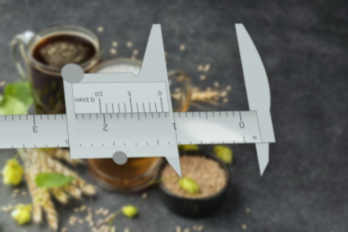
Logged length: 11.4
